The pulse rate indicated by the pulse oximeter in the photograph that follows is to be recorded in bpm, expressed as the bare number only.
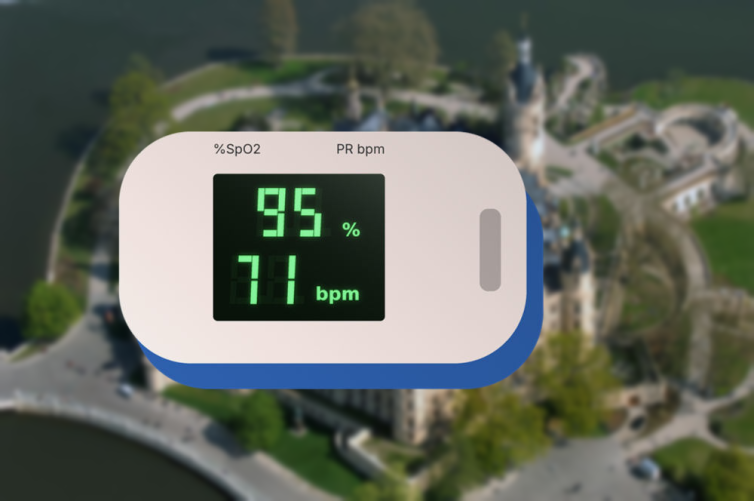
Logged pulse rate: 71
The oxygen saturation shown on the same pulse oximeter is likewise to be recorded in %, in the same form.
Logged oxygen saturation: 95
